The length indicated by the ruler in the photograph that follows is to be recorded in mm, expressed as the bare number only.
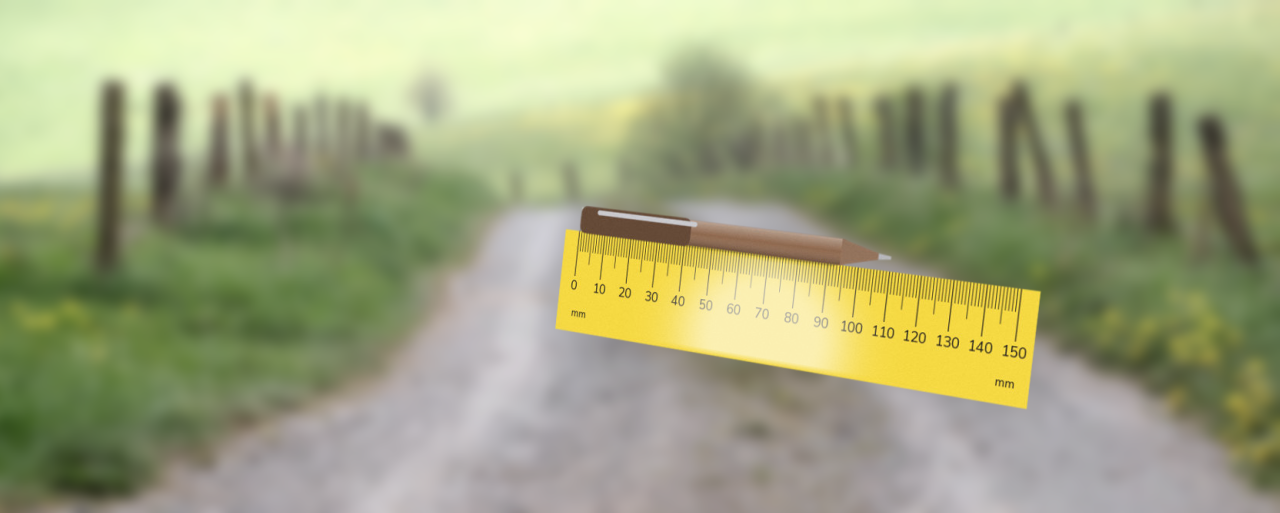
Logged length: 110
